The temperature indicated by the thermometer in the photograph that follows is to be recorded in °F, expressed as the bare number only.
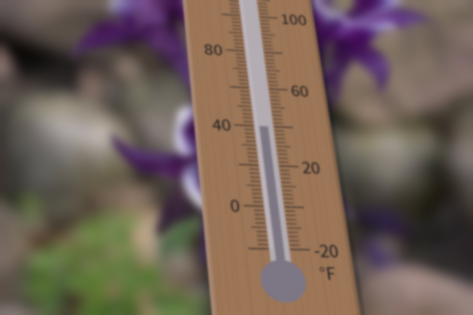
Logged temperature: 40
